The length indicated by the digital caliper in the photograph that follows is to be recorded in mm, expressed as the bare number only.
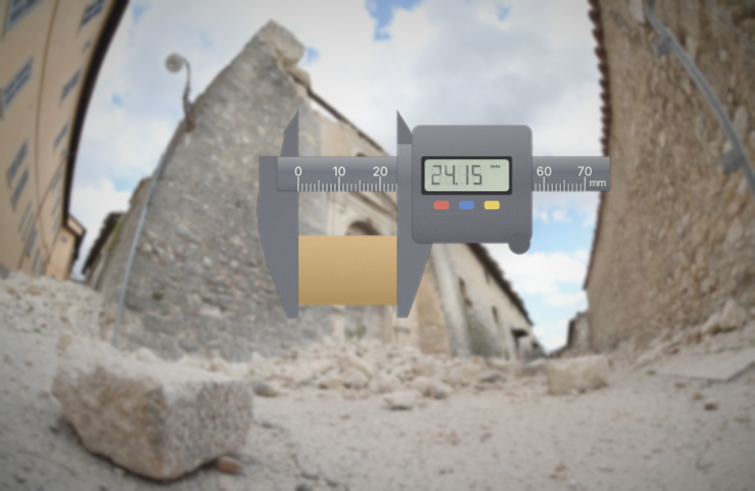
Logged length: 24.15
